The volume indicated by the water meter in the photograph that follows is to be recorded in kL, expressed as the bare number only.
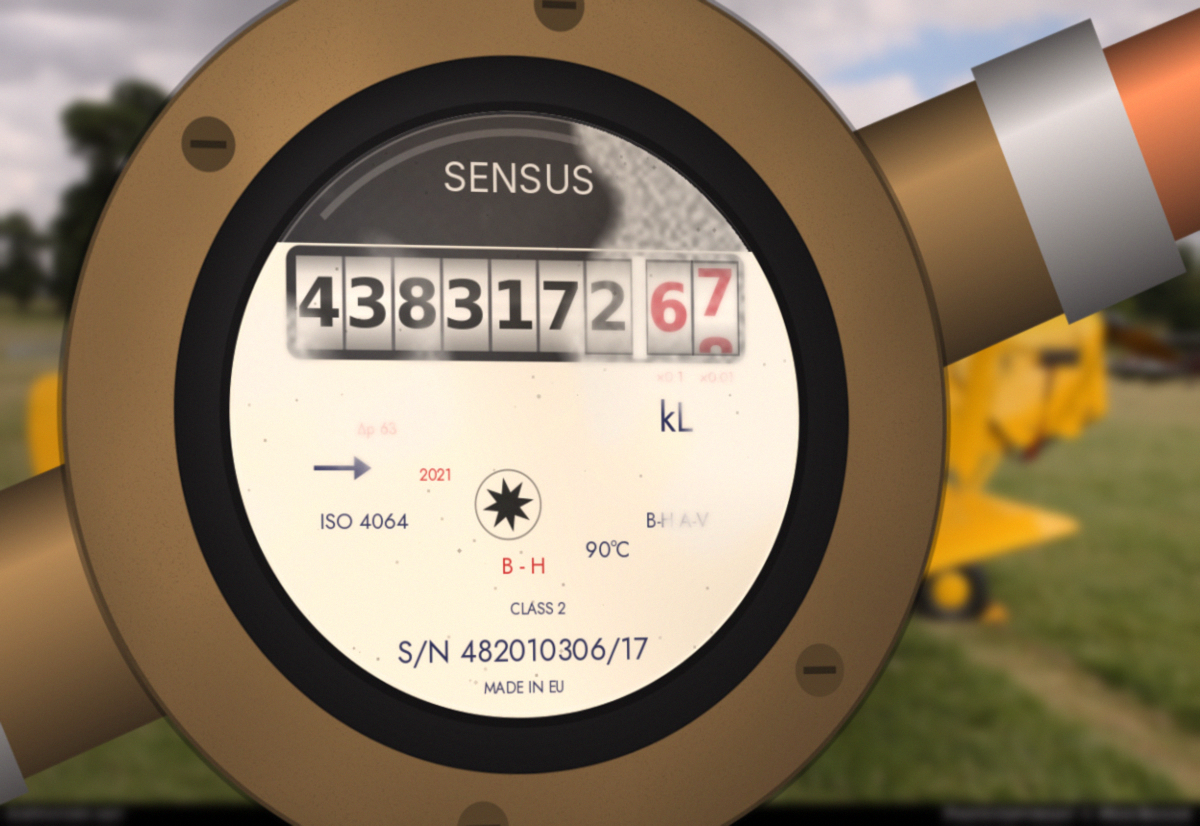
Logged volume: 4383172.67
